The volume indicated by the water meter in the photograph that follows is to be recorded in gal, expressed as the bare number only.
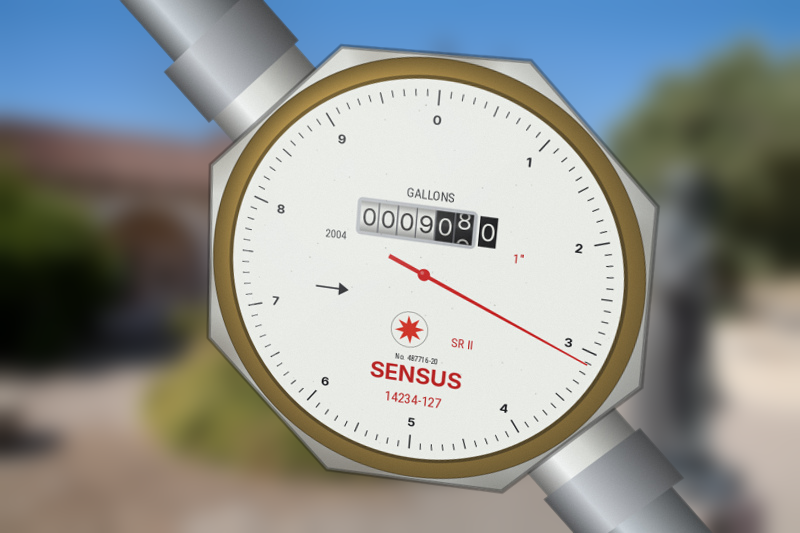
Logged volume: 9083.1
